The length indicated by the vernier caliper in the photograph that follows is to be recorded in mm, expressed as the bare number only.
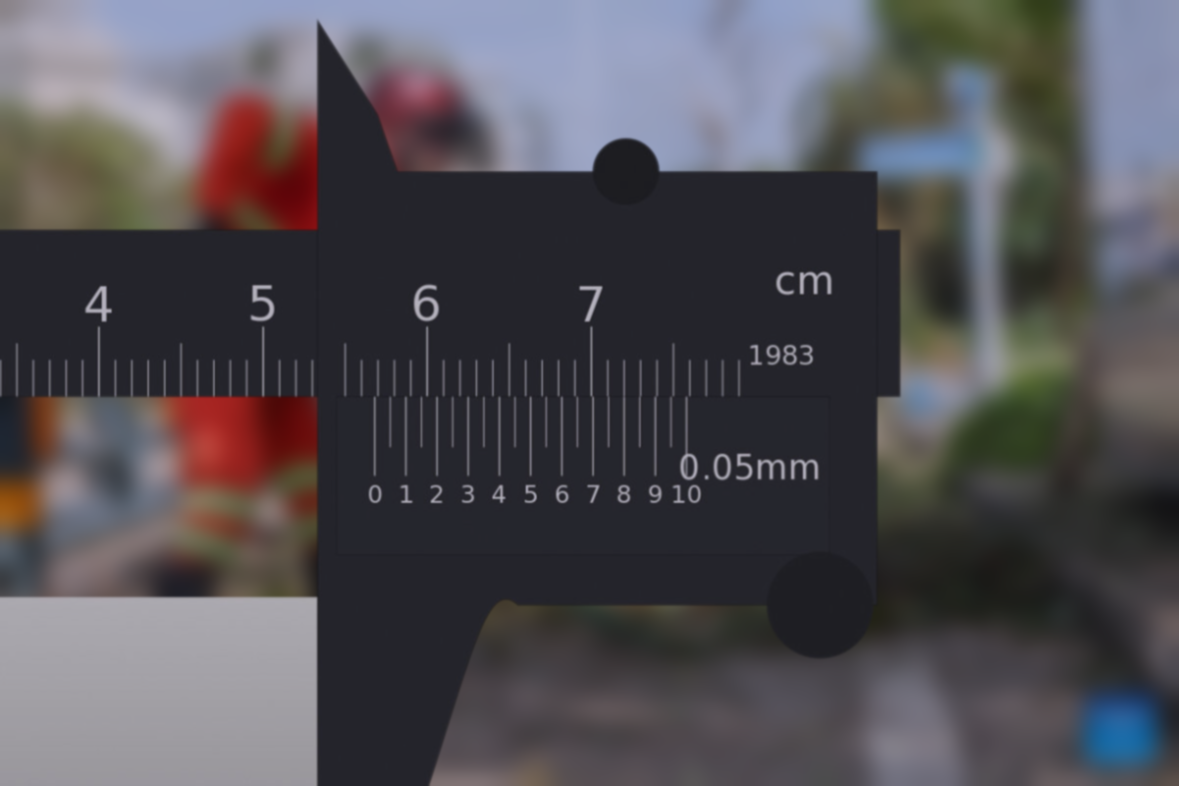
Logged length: 56.8
